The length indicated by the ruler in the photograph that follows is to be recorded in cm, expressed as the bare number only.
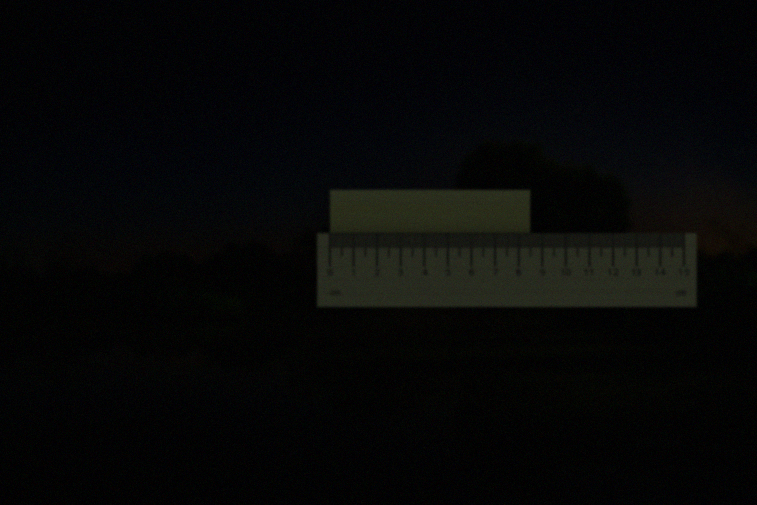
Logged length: 8.5
